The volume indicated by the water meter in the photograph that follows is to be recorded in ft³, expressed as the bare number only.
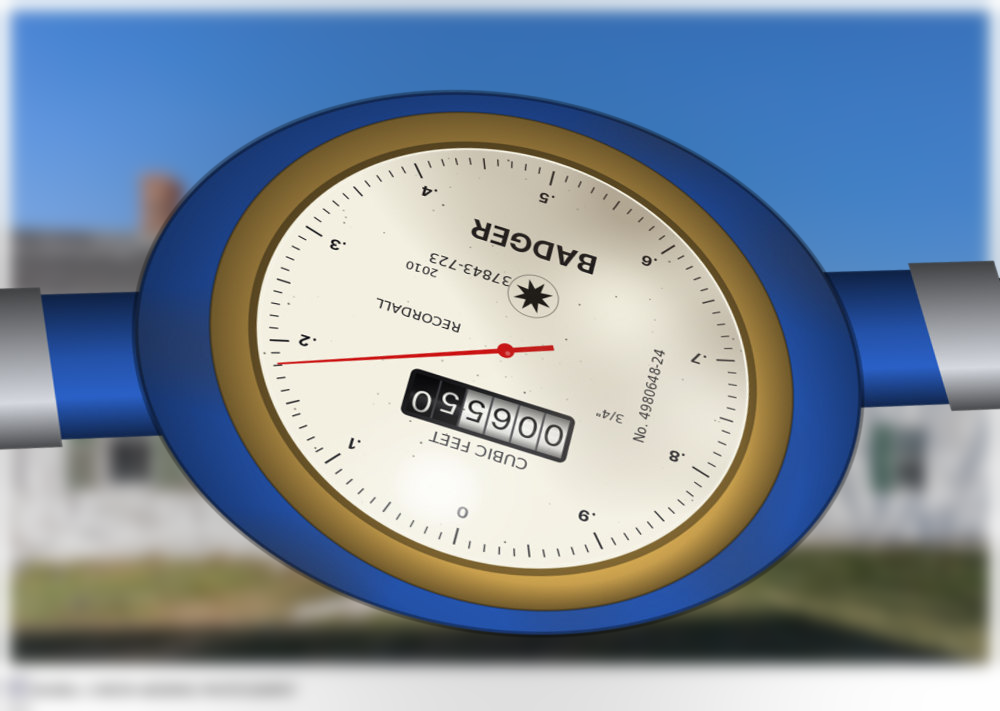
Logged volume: 6550.18
